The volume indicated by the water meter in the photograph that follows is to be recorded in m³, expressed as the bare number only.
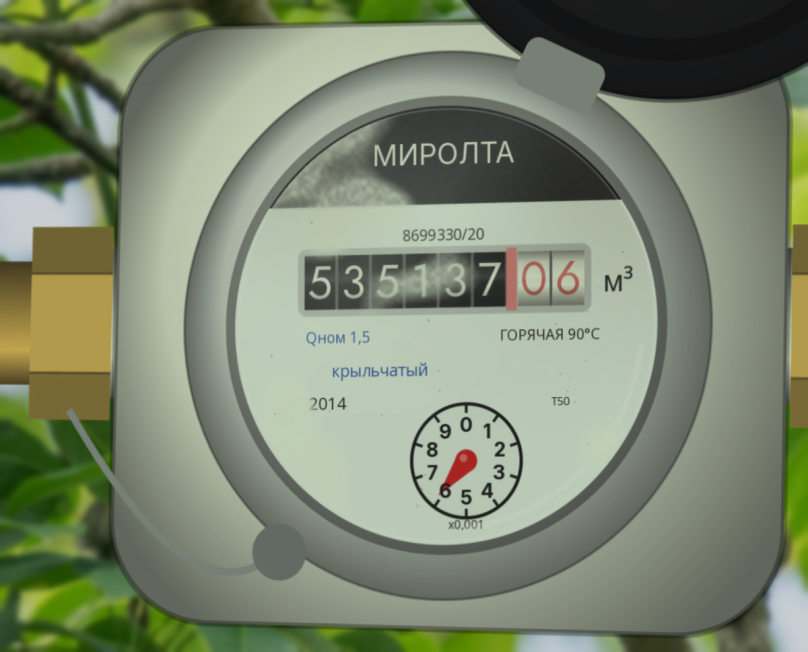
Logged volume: 535137.066
